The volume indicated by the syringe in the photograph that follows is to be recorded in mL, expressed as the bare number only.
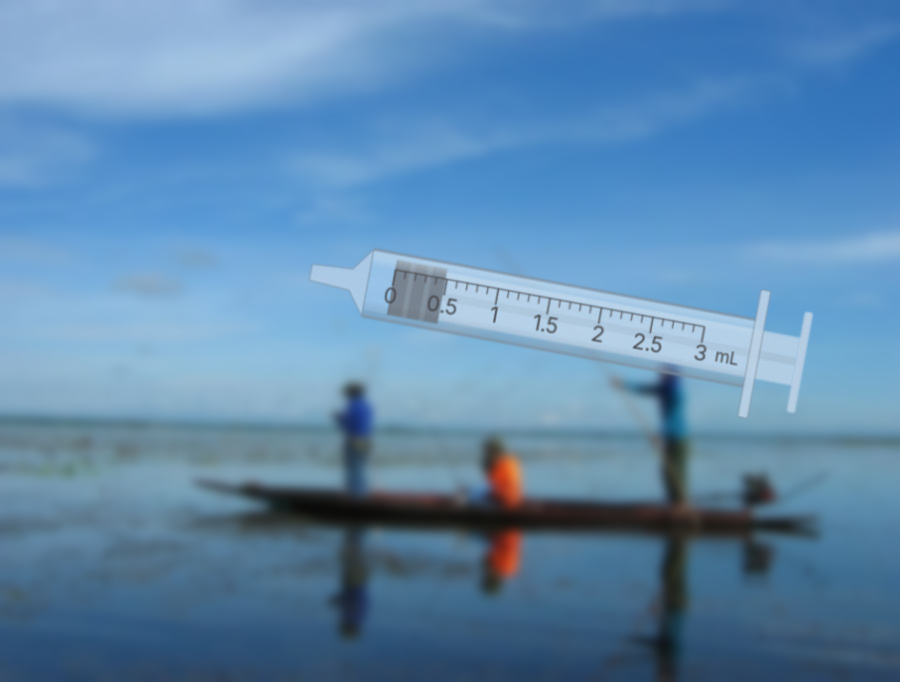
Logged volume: 0
